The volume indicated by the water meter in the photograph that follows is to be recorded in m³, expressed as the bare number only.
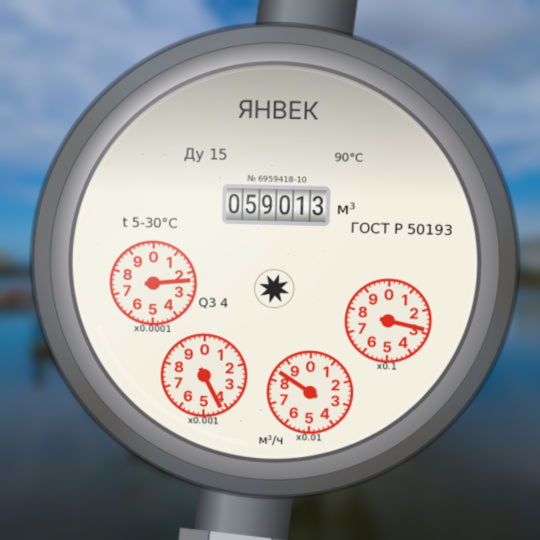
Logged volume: 59013.2842
